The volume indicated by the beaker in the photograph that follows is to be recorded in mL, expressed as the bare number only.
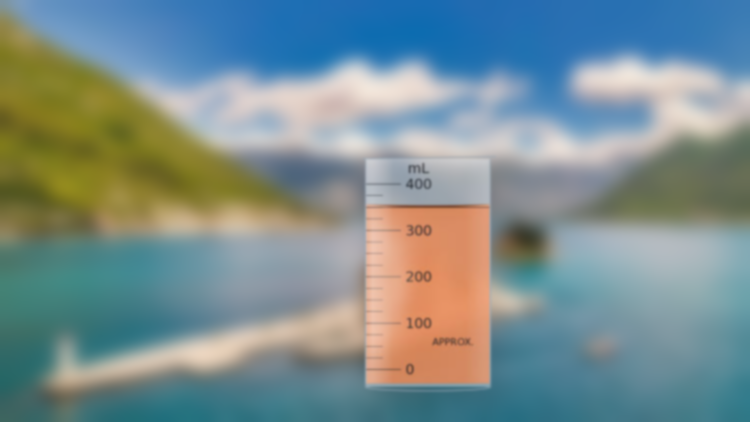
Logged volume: 350
